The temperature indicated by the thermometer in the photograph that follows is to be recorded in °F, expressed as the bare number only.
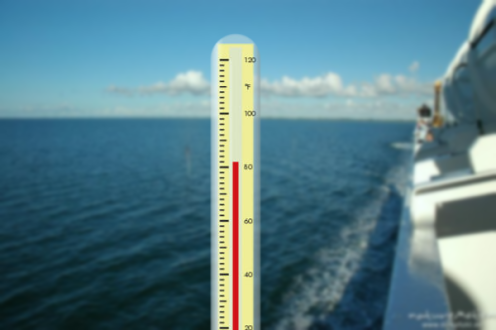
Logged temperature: 82
